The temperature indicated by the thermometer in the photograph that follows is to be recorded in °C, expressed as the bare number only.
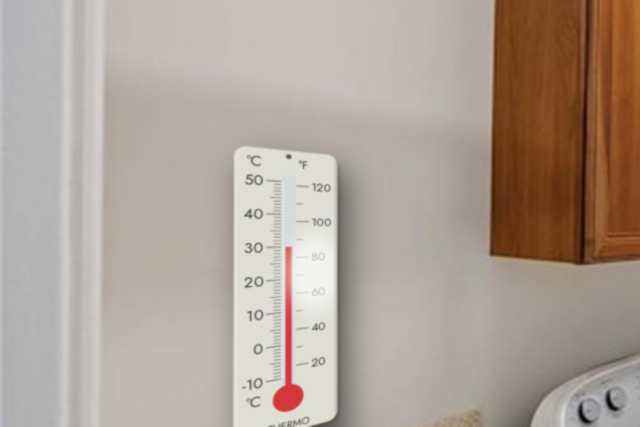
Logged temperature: 30
